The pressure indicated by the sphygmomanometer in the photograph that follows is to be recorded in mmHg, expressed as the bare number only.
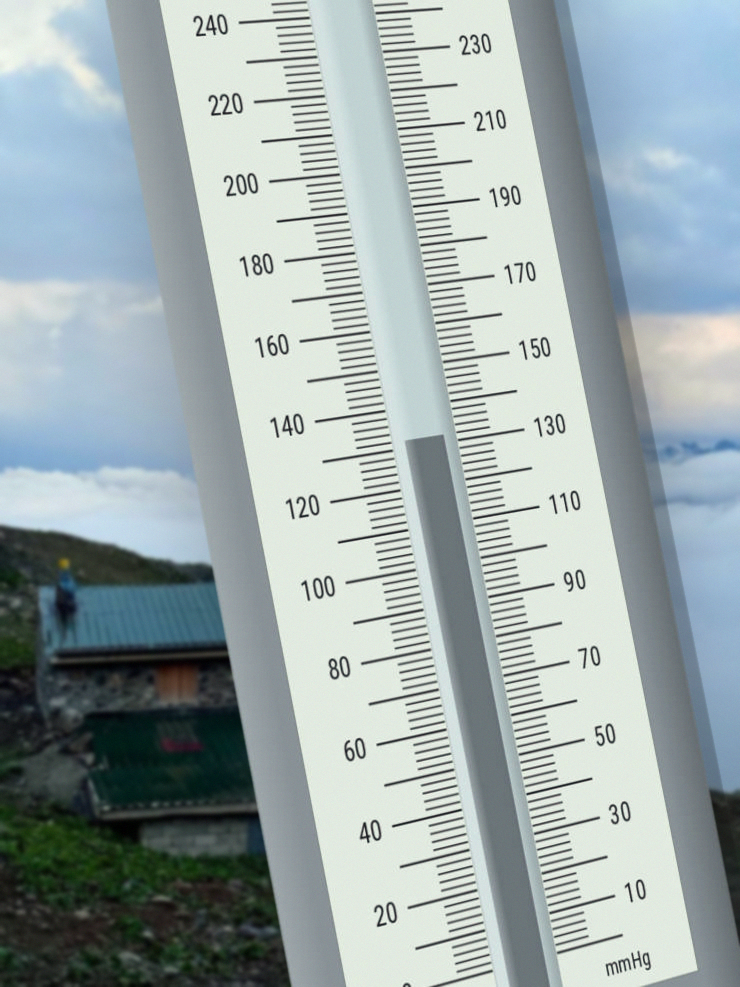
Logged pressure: 132
